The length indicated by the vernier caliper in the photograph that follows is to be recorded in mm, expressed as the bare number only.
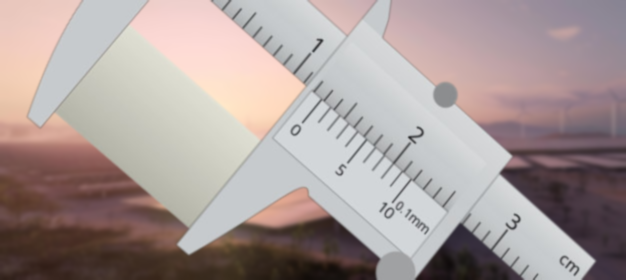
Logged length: 12.8
